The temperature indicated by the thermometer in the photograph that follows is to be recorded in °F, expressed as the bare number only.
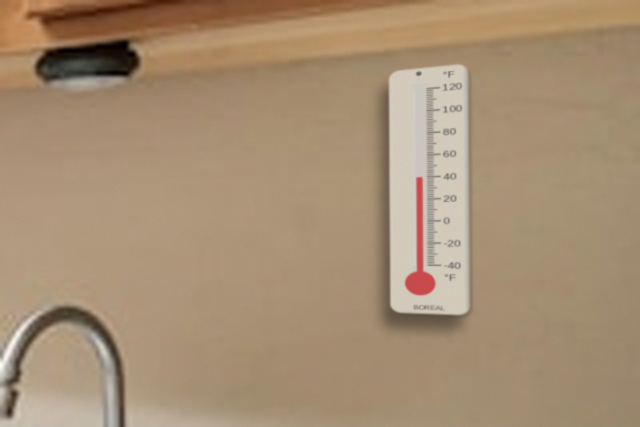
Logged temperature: 40
